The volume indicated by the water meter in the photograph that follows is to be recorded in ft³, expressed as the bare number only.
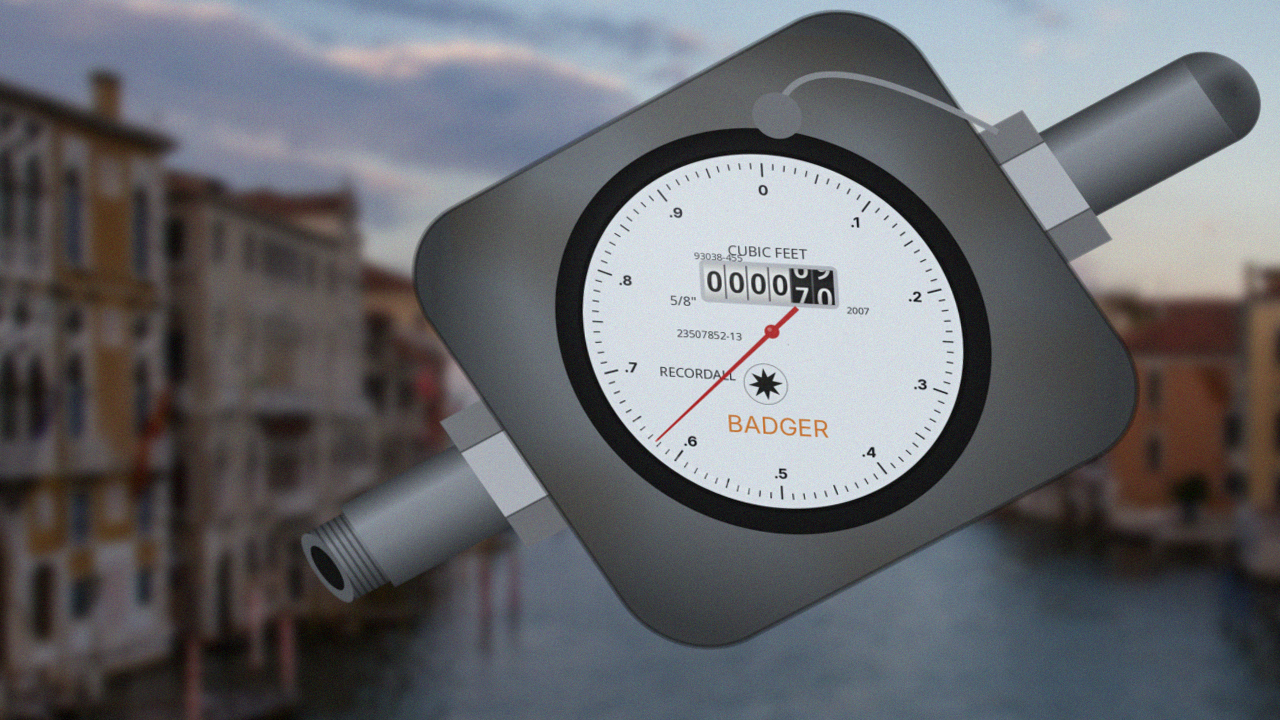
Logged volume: 69.62
